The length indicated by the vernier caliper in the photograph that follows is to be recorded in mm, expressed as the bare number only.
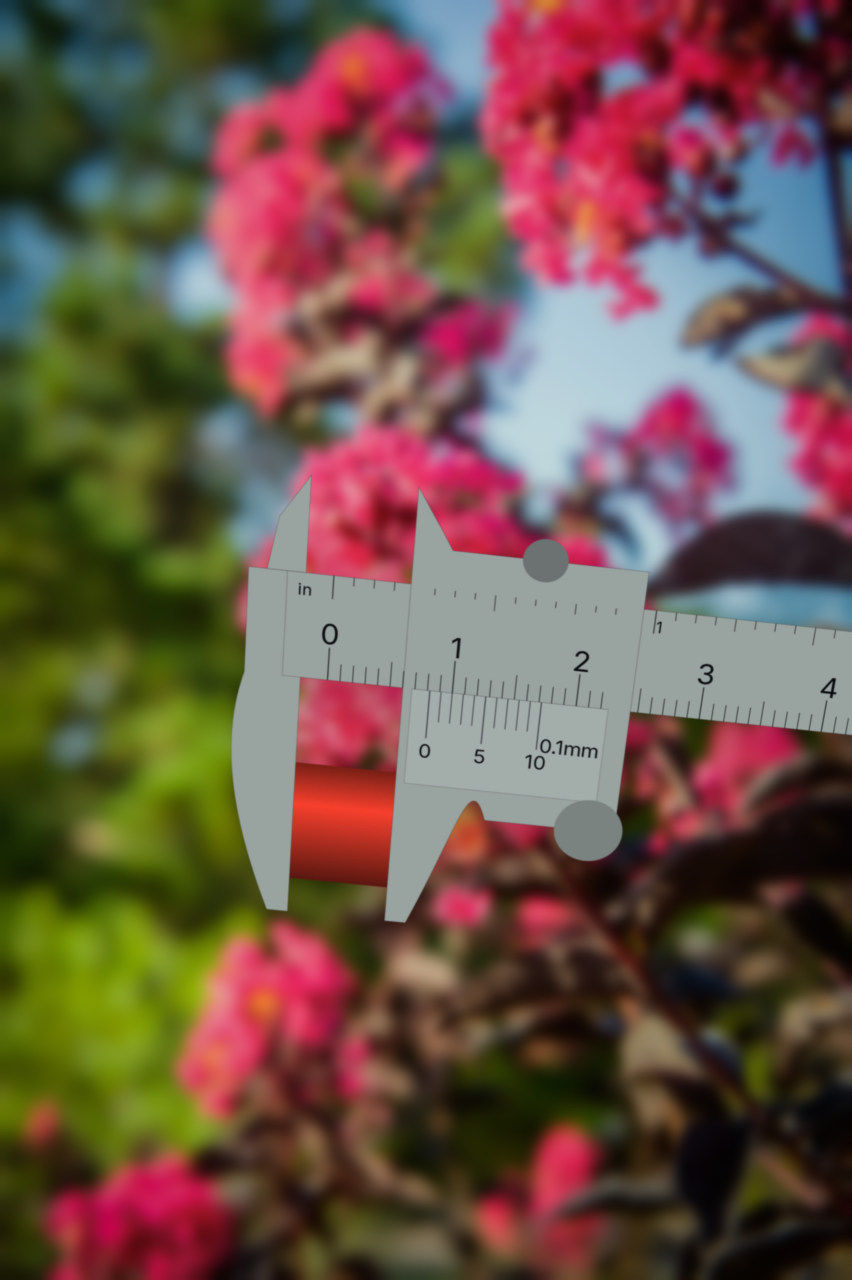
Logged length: 8.2
